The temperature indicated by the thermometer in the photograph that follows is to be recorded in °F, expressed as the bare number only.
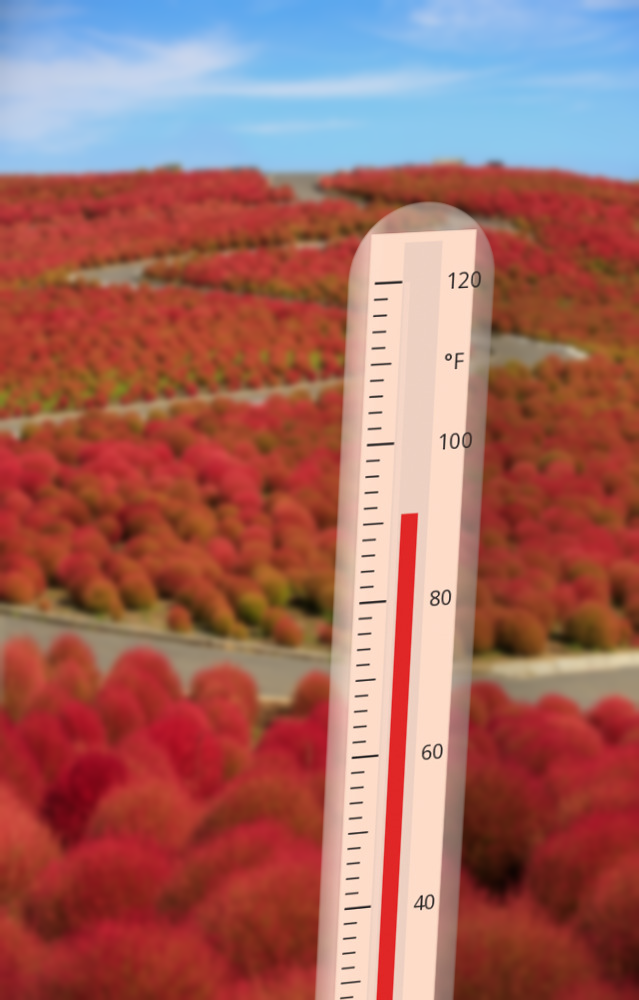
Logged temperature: 91
